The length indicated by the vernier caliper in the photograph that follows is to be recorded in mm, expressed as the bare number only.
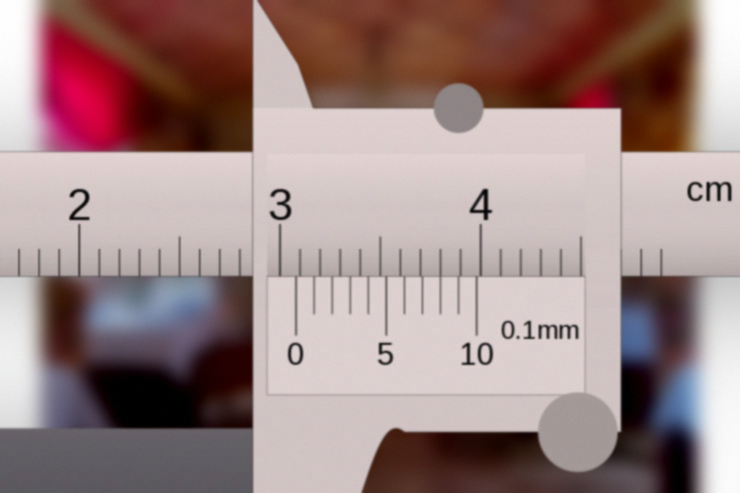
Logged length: 30.8
